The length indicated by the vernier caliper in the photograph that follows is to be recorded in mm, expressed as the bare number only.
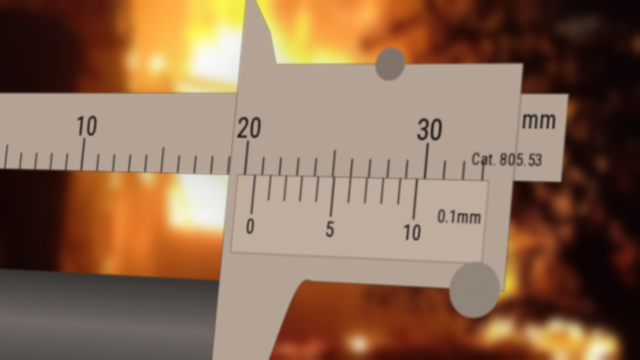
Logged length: 20.6
